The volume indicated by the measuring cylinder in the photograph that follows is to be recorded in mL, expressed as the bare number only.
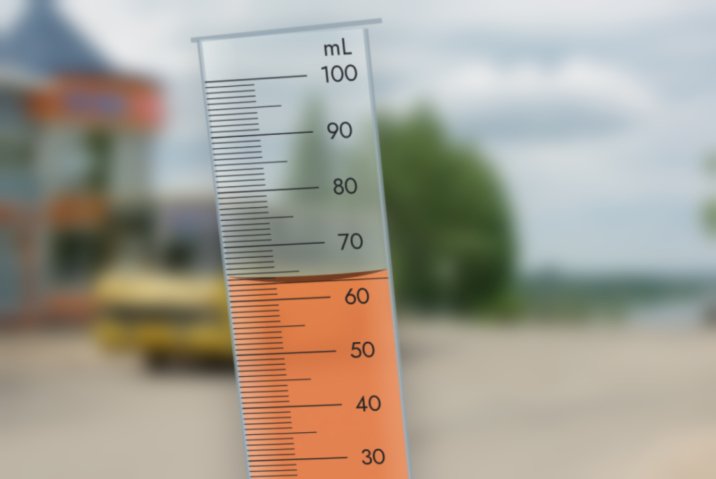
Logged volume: 63
